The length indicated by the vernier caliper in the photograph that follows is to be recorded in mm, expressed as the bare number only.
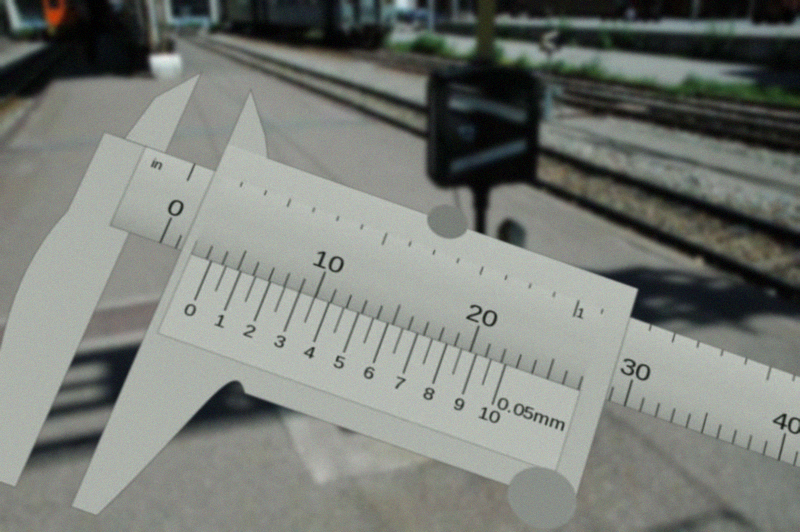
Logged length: 3.3
